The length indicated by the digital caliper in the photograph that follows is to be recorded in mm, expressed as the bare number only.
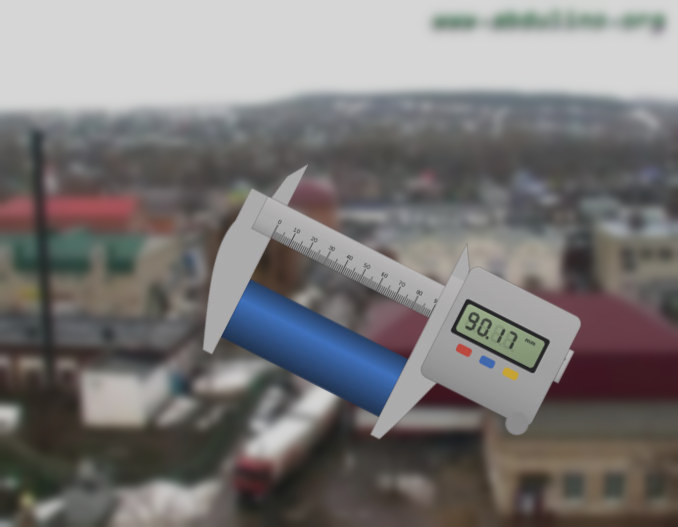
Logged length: 90.17
